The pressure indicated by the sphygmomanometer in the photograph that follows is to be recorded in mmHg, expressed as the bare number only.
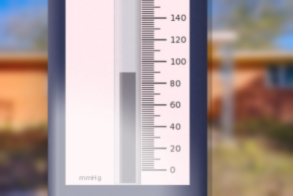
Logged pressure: 90
